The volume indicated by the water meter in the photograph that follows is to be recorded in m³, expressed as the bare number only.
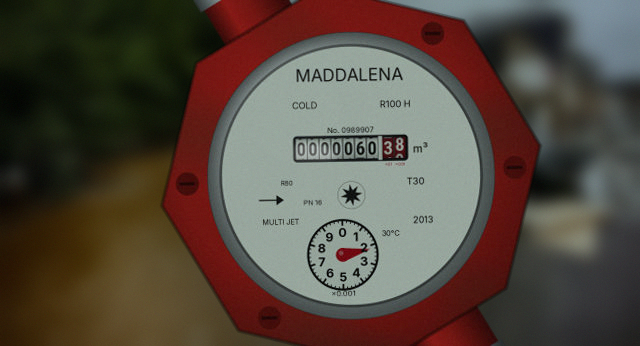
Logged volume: 60.382
